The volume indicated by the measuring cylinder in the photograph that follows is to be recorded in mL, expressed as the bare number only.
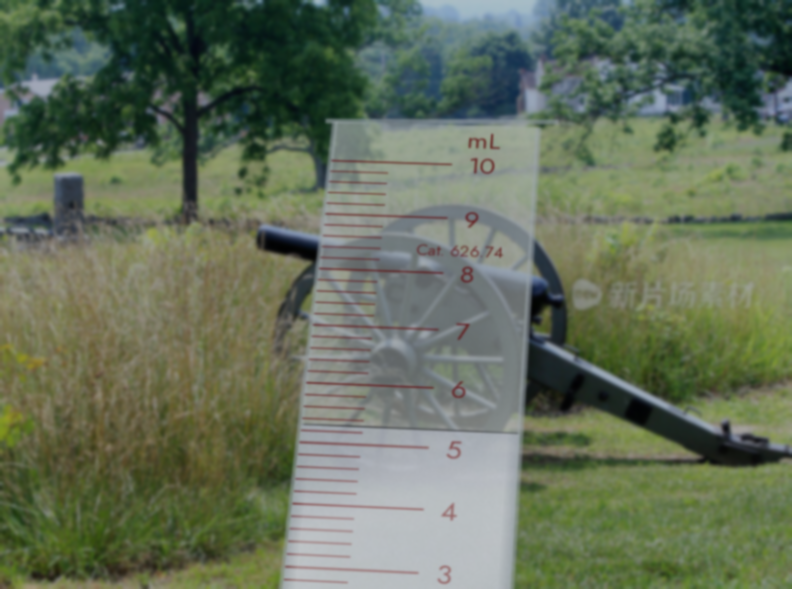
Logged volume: 5.3
